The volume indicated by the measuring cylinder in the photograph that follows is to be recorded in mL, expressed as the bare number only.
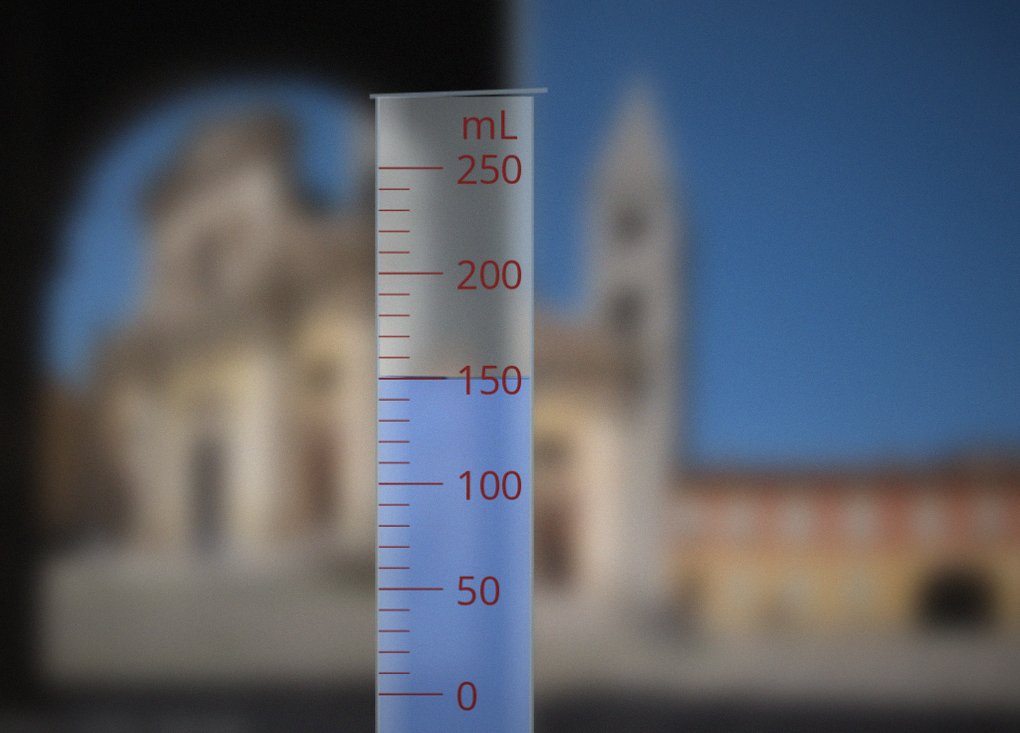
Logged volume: 150
